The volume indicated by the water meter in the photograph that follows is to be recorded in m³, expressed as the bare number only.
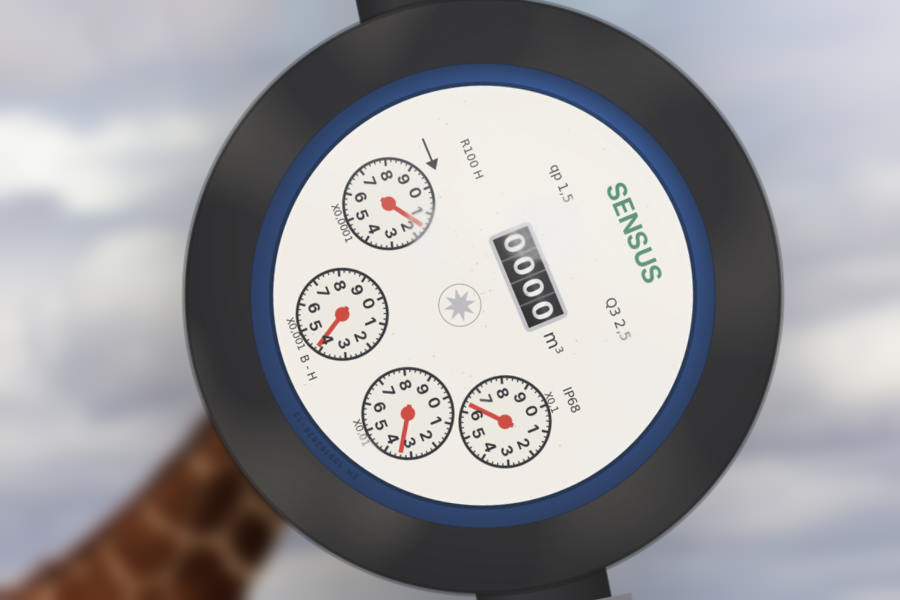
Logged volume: 0.6341
